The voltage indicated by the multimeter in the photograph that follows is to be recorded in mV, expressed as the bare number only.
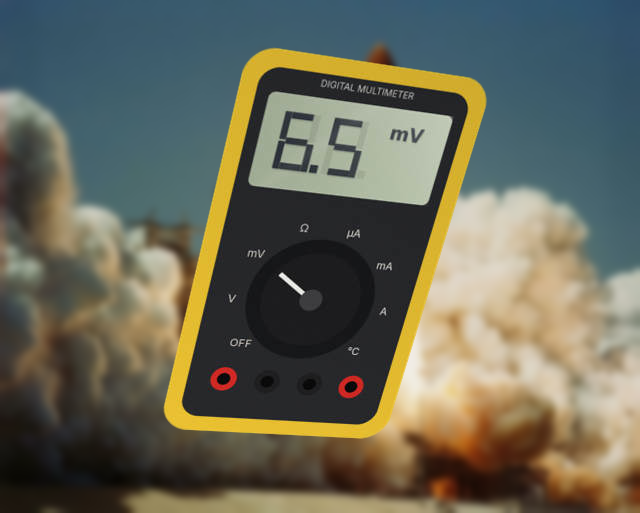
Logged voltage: 6.5
